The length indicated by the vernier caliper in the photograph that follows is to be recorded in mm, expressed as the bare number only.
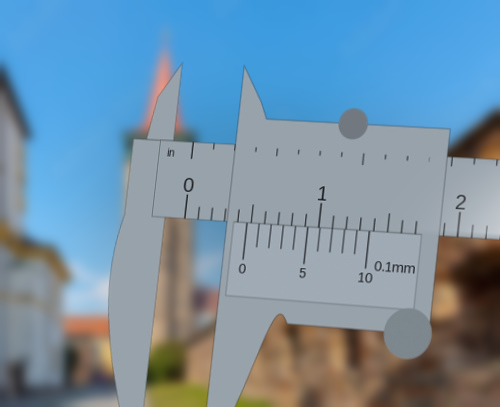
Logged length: 4.7
